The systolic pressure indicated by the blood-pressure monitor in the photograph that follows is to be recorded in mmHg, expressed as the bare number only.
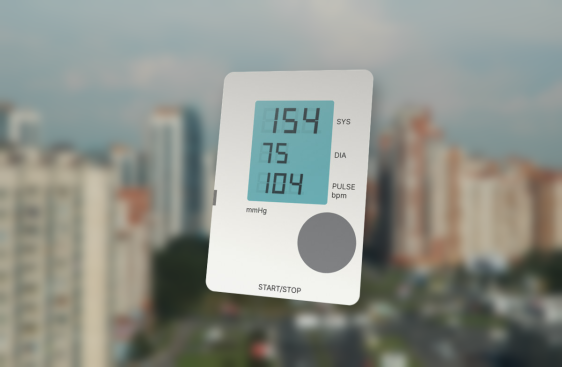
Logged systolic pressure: 154
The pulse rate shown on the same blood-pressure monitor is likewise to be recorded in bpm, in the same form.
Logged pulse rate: 104
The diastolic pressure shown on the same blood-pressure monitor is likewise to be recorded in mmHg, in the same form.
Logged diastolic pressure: 75
